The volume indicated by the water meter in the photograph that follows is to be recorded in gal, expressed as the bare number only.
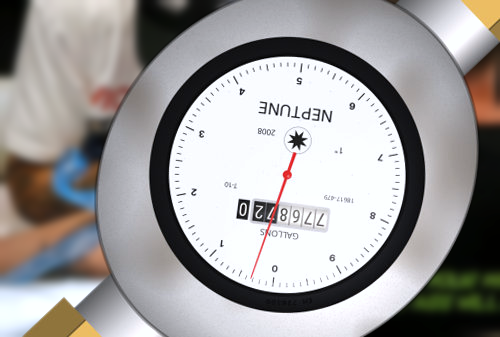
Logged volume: 7768720.3
